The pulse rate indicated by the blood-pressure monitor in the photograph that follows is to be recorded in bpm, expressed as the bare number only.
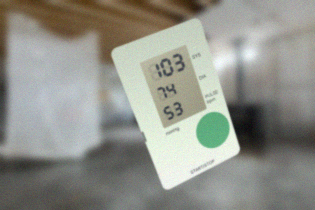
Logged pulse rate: 53
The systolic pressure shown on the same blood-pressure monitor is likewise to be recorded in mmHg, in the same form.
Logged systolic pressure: 103
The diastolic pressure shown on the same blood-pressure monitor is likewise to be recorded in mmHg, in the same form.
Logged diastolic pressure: 74
